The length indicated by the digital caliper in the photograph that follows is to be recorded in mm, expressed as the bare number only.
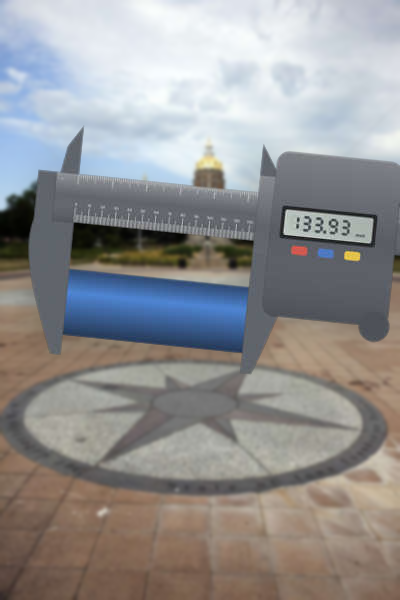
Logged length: 133.93
